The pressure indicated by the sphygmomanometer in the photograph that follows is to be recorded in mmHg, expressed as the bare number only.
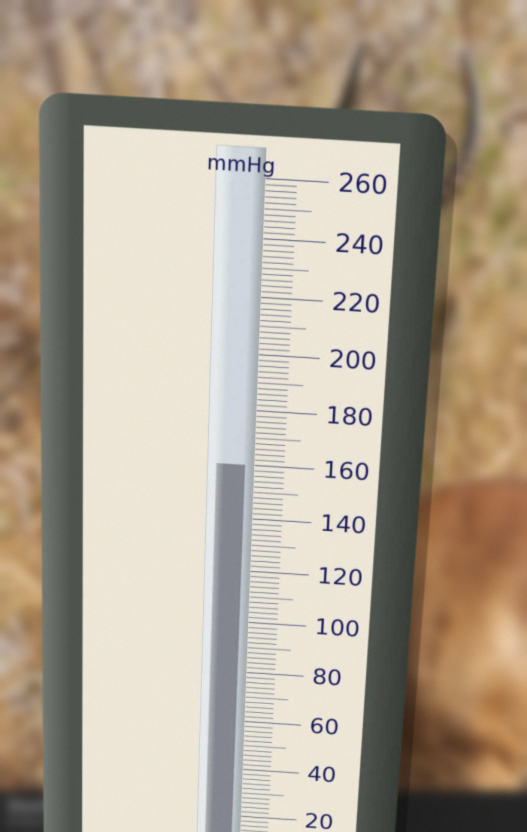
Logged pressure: 160
